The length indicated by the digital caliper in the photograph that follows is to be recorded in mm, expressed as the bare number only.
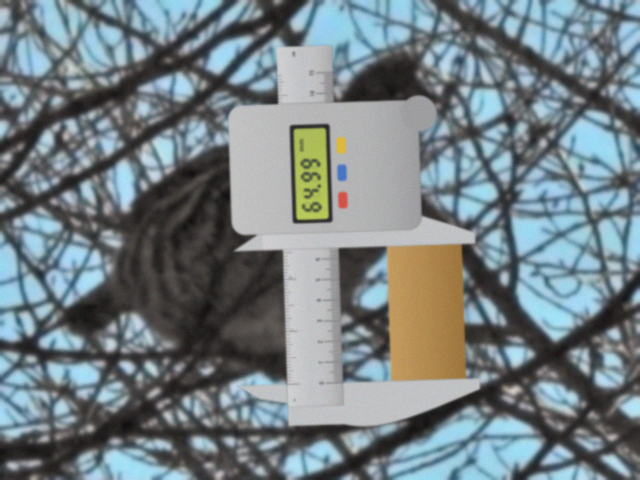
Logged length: 64.99
